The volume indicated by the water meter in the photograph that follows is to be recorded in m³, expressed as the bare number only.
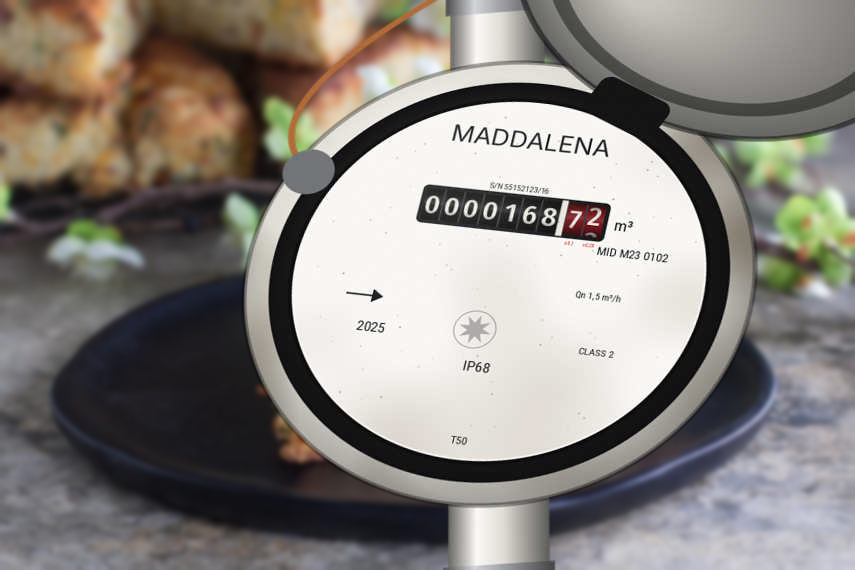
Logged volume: 168.72
